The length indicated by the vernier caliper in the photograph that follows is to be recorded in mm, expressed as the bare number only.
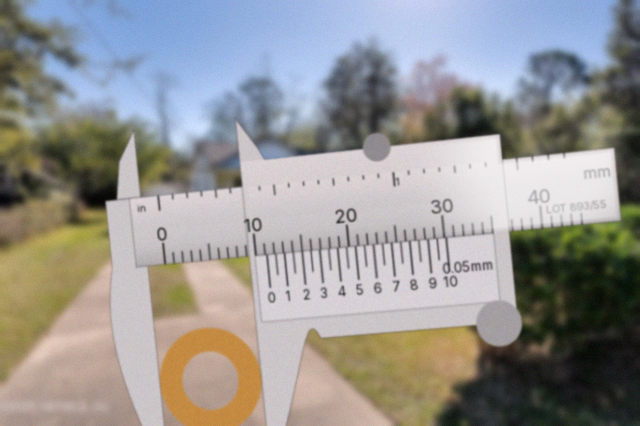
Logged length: 11.2
